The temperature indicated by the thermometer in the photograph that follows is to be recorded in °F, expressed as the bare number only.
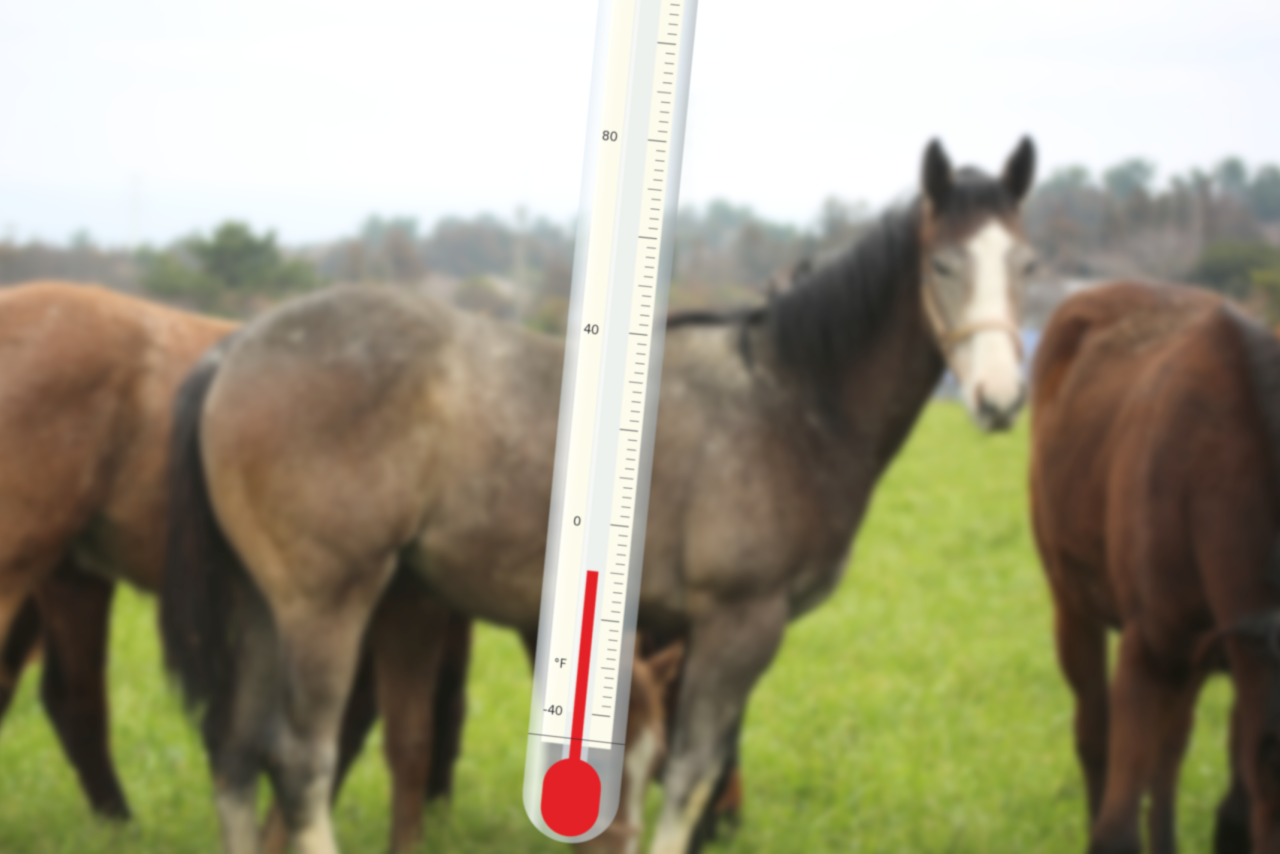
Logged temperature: -10
